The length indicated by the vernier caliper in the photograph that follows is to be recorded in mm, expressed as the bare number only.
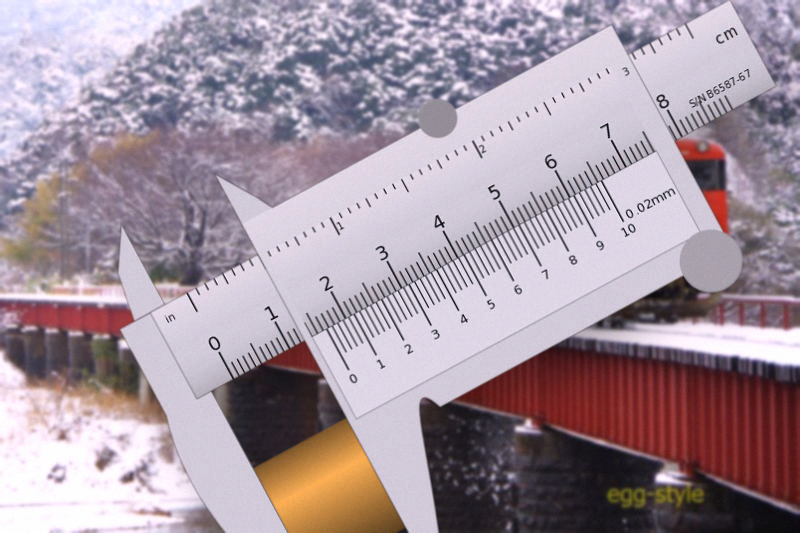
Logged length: 16.6
